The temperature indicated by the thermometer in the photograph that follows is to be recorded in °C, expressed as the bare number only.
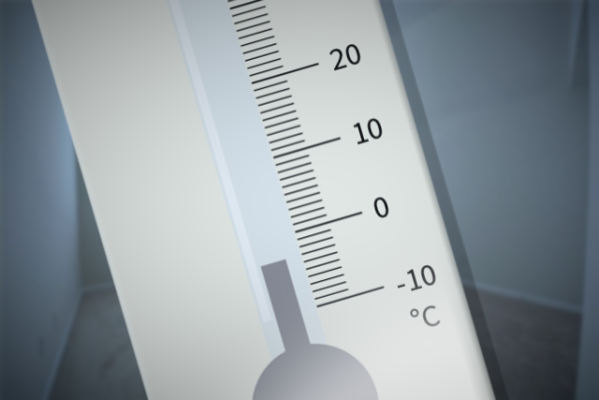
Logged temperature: -3
